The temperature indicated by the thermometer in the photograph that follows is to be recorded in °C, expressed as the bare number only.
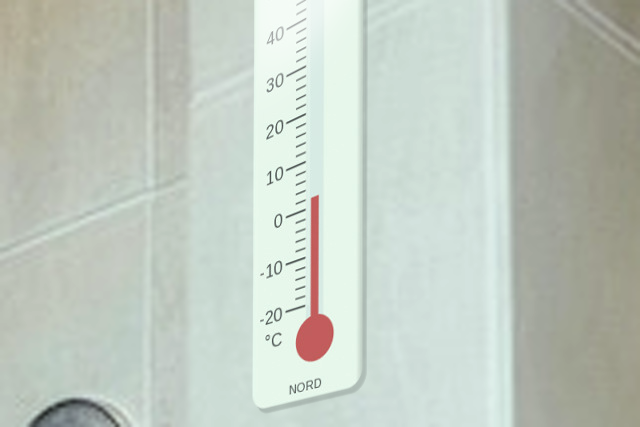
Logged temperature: 2
